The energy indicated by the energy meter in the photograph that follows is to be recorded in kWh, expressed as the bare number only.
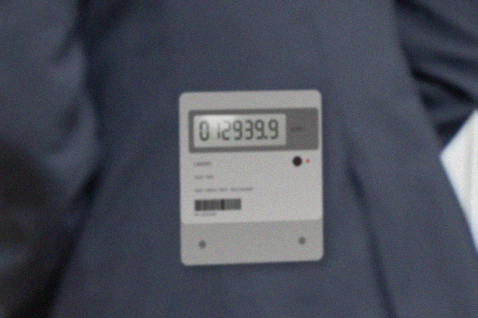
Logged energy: 12939.9
